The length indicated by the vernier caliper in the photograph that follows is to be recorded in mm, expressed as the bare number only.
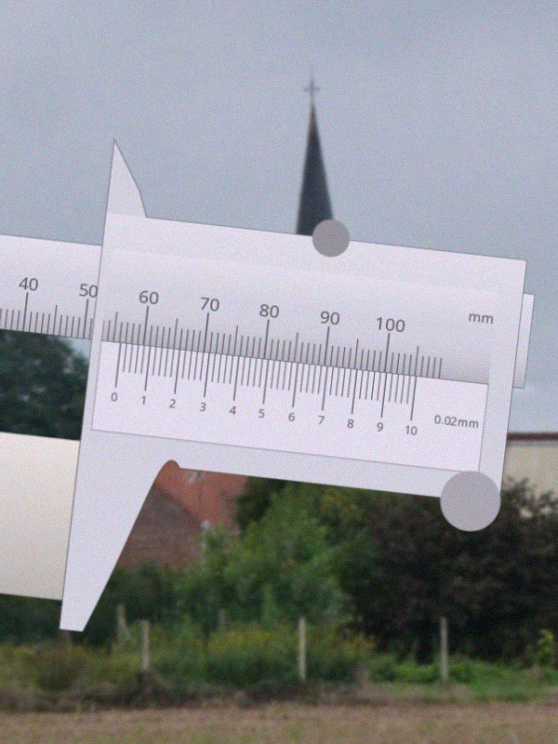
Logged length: 56.2
